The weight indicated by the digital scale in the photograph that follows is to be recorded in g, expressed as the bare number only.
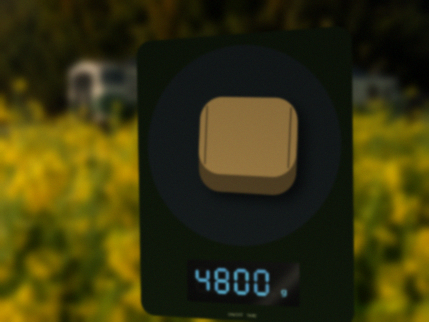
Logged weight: 4800
